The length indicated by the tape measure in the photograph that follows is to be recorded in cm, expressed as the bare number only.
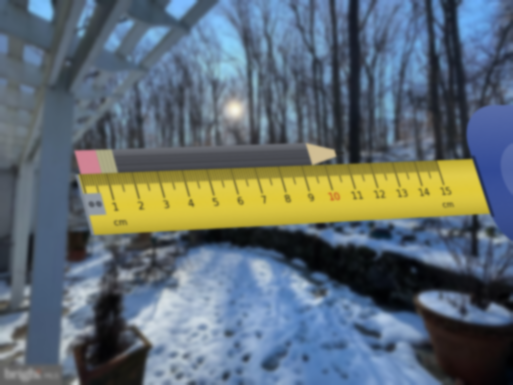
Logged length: 11
